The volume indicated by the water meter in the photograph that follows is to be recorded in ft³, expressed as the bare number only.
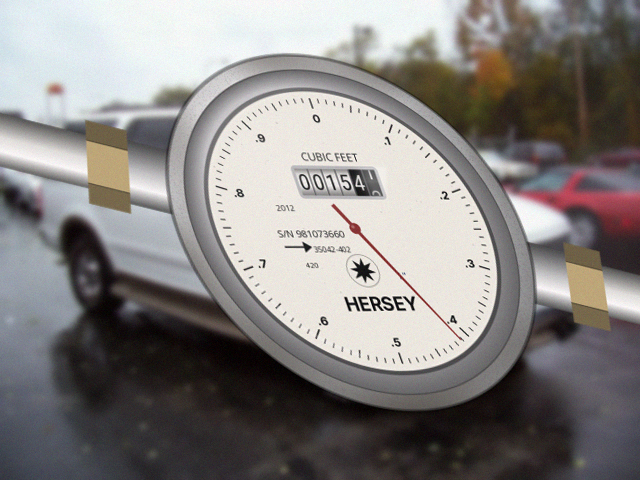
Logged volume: 1541.41
